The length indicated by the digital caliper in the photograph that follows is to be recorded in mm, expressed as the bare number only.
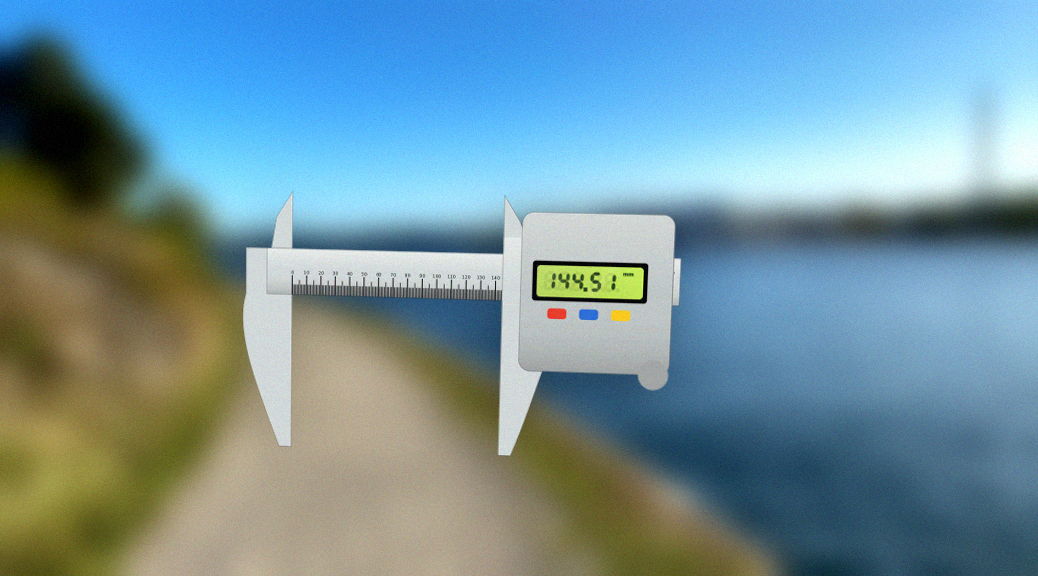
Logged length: 144.51
